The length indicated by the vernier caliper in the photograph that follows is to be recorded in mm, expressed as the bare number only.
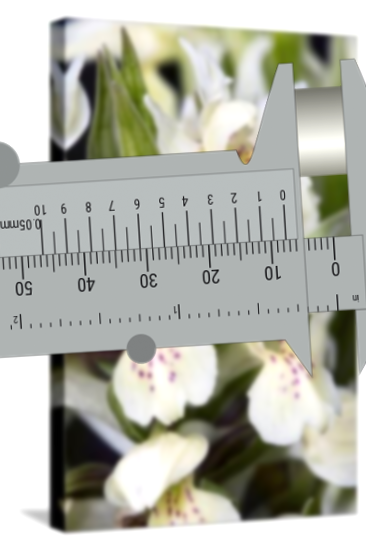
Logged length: 7.6
